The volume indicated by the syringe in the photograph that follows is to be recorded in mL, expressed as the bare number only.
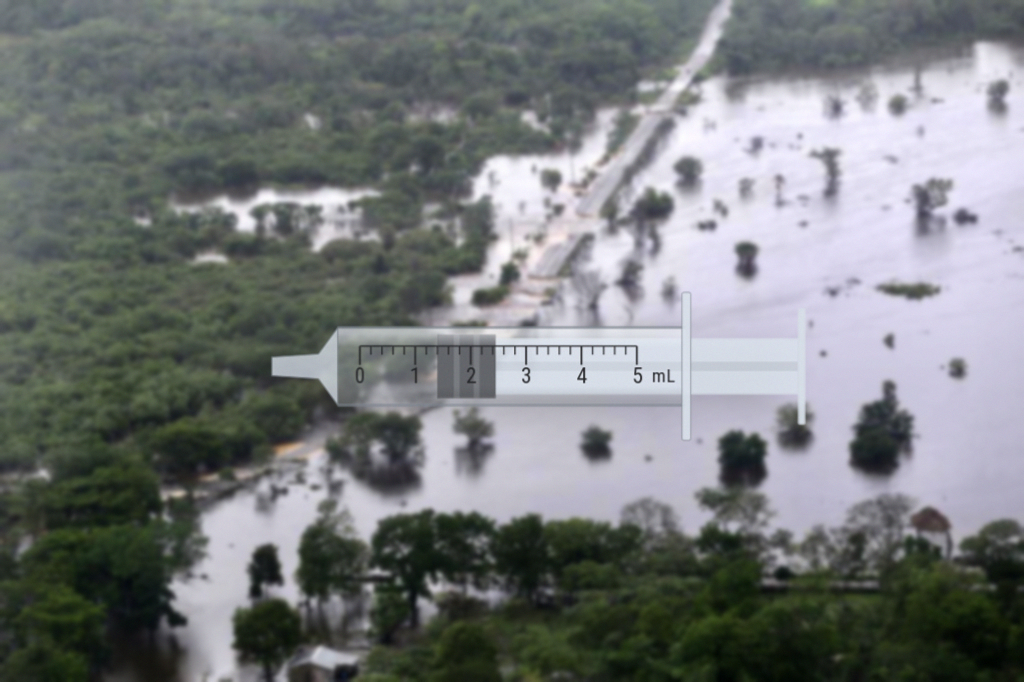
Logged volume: 1.4
